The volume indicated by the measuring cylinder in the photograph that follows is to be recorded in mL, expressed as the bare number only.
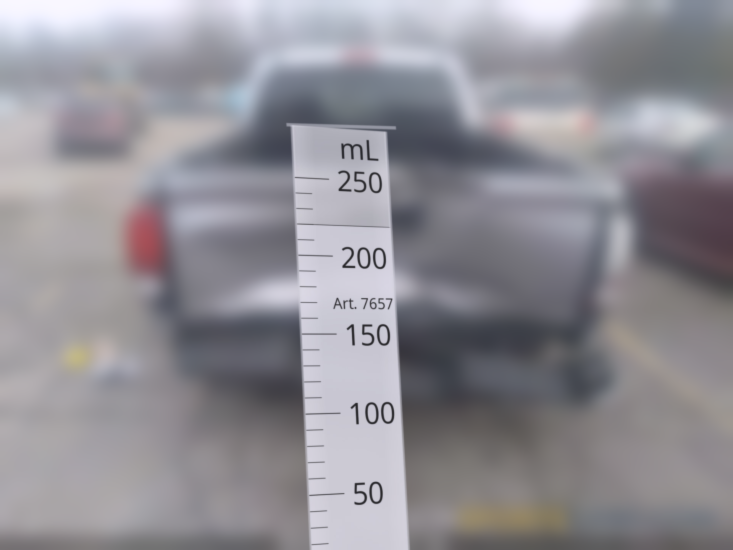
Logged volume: 220
